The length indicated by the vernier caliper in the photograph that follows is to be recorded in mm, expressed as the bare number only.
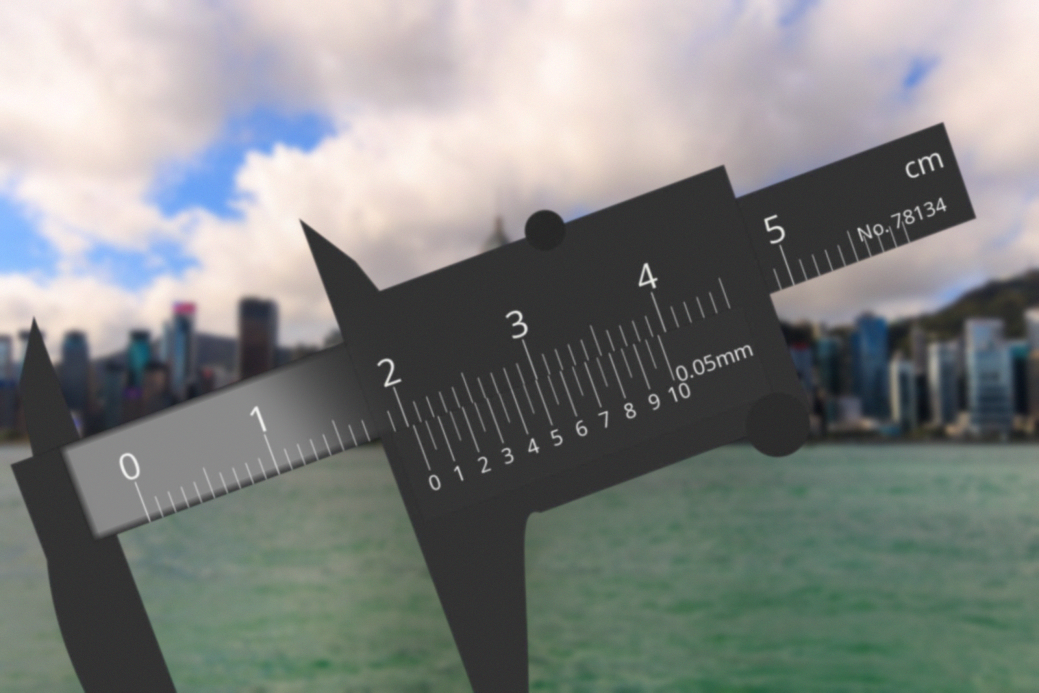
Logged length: 20.4
